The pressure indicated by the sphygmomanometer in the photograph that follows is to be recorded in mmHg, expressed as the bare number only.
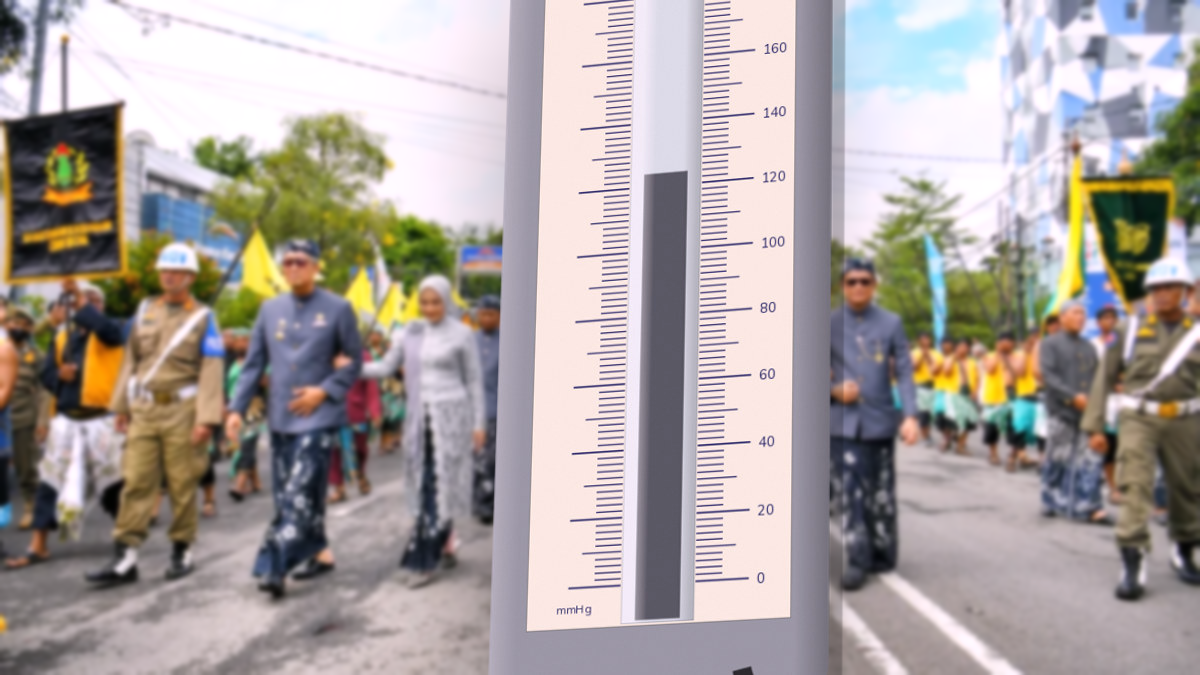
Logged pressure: 124
